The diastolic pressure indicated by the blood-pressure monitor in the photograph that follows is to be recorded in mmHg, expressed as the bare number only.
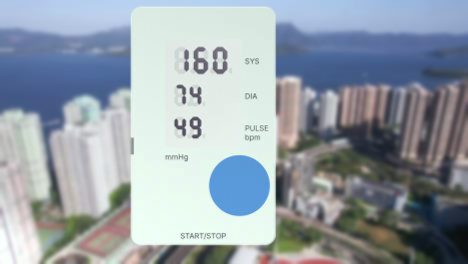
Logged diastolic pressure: 74
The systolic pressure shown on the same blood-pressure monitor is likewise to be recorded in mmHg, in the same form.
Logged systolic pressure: 160
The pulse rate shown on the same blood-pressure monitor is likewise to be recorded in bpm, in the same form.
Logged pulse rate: 49
